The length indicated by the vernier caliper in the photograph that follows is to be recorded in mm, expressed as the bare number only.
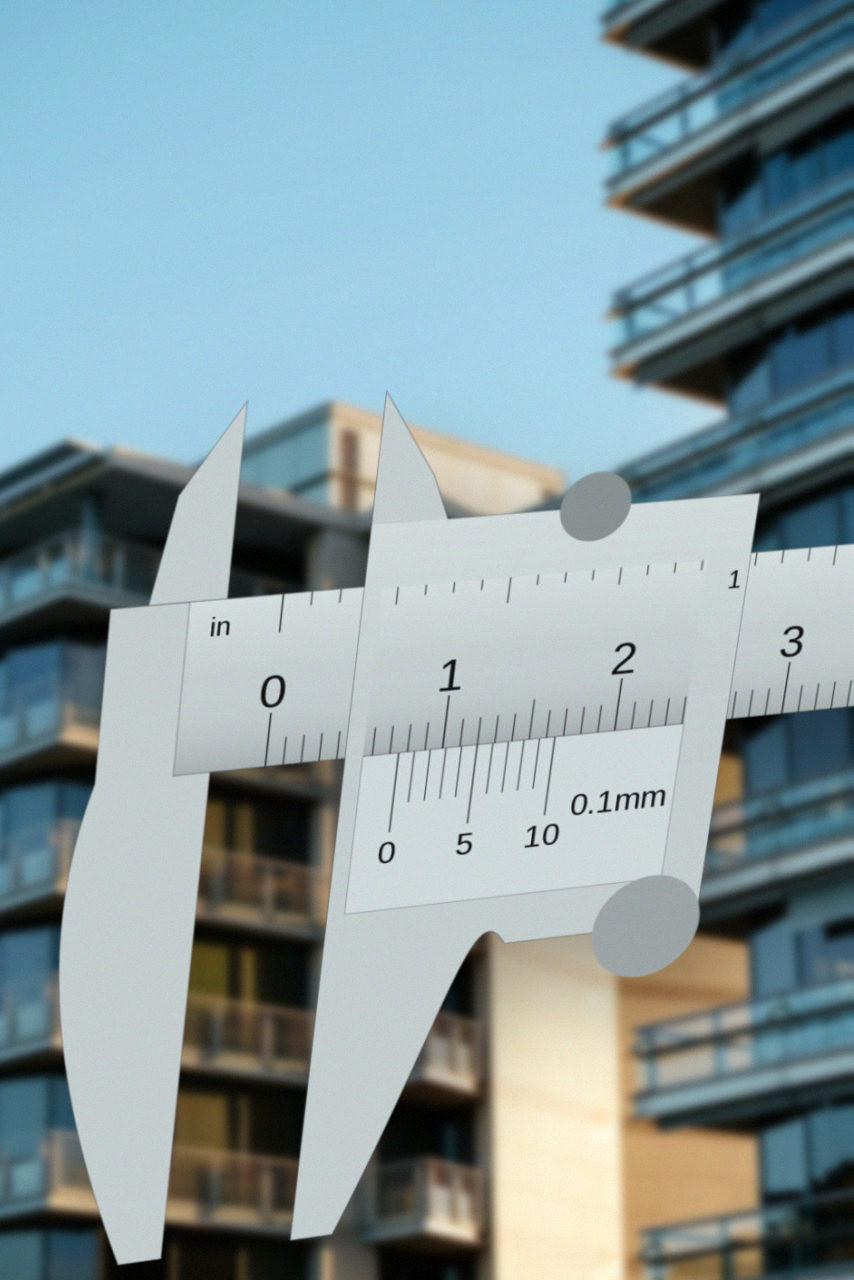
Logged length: 7.5
